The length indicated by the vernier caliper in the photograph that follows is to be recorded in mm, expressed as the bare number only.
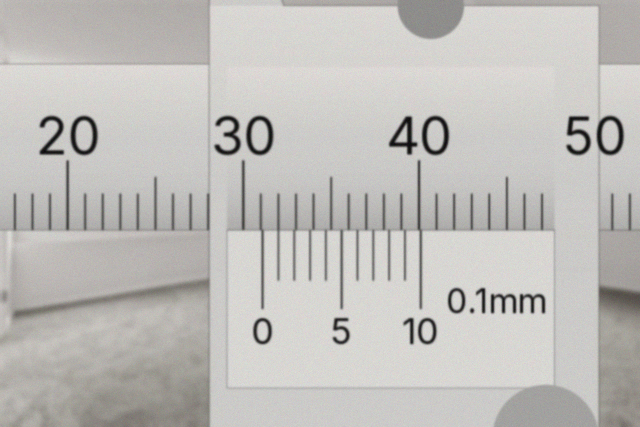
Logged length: 31.1
